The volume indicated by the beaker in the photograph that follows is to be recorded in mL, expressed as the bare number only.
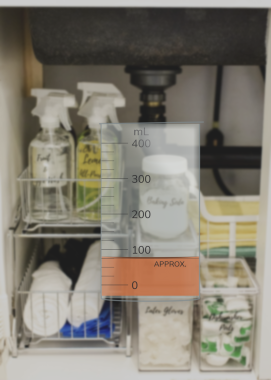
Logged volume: 75
